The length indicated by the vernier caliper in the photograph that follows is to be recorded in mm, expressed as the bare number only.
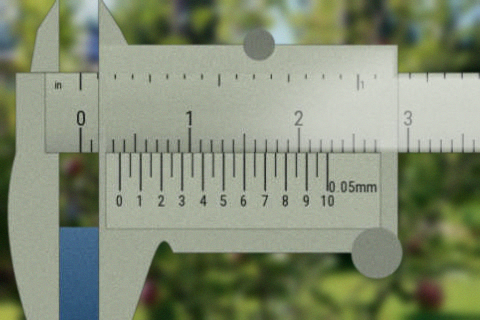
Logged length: 3.6
